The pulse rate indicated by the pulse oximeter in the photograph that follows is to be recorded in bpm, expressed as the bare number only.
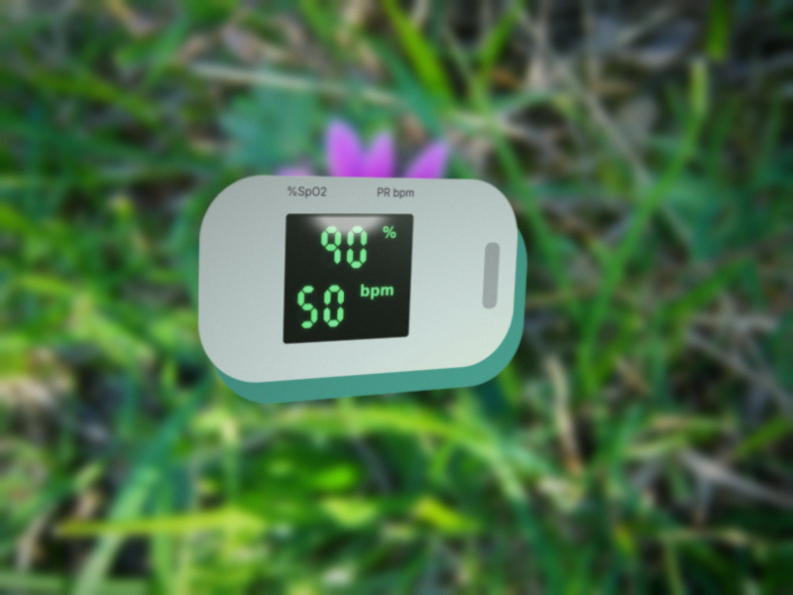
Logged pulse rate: 50
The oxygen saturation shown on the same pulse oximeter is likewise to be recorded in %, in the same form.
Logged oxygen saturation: 90
